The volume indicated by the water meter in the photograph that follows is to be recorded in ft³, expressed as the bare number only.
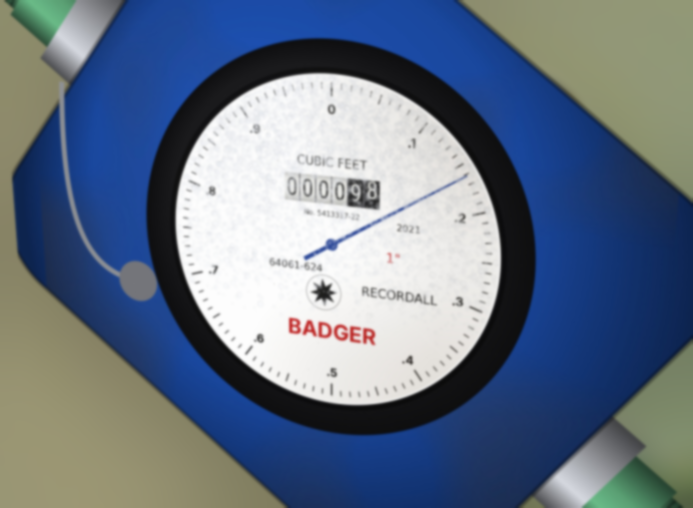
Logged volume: 98.16
